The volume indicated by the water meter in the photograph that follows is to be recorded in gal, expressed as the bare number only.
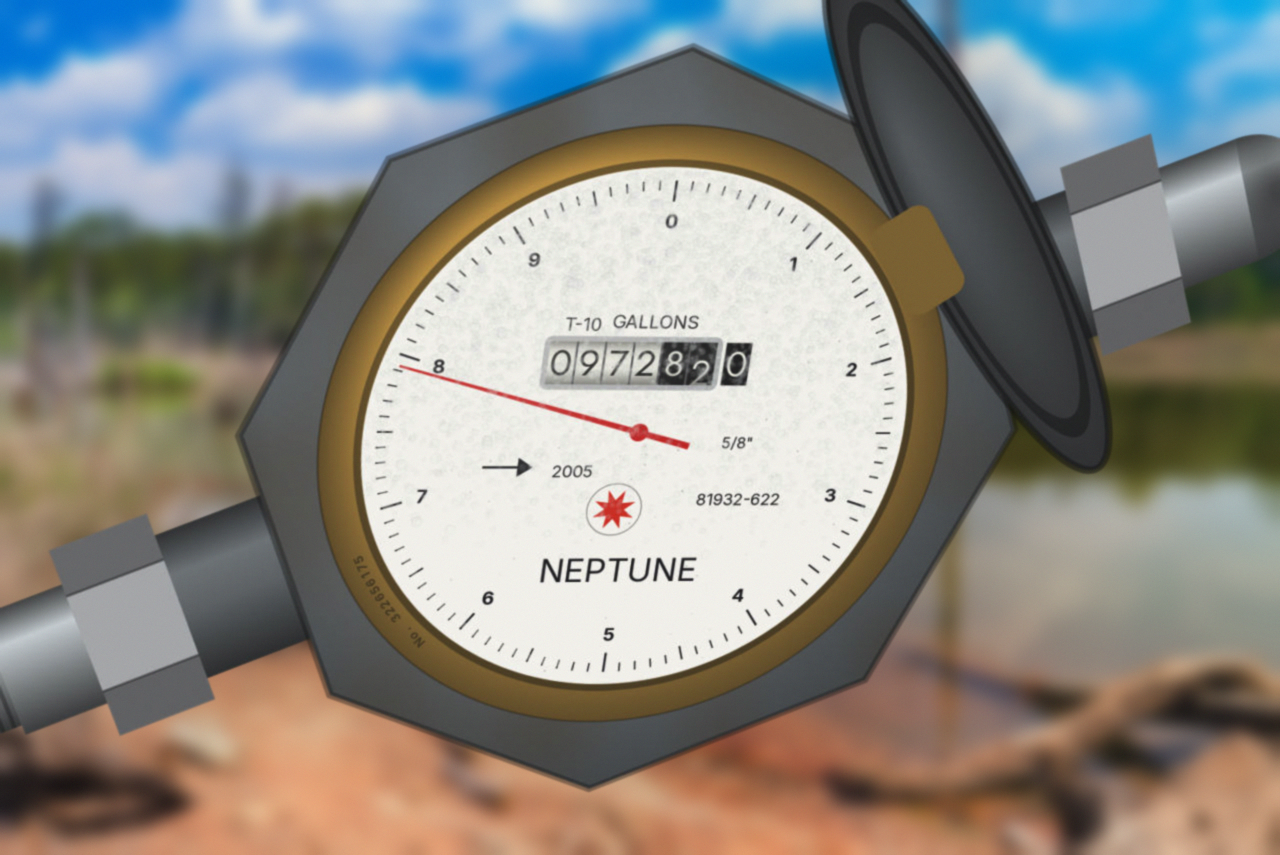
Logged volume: 972817.9
